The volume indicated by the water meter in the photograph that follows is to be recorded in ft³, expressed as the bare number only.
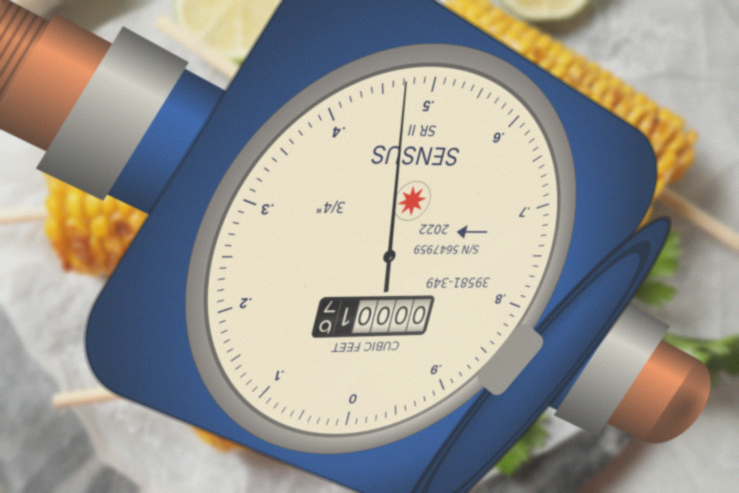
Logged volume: 16.47
